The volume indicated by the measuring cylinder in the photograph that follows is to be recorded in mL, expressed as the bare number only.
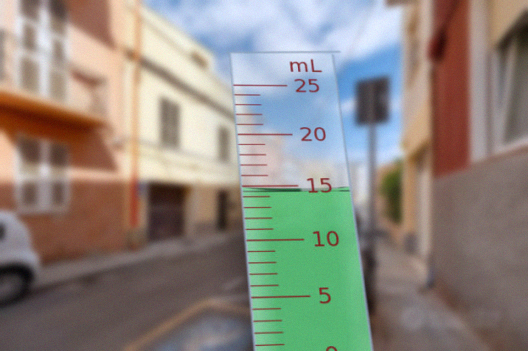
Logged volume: 14.5
